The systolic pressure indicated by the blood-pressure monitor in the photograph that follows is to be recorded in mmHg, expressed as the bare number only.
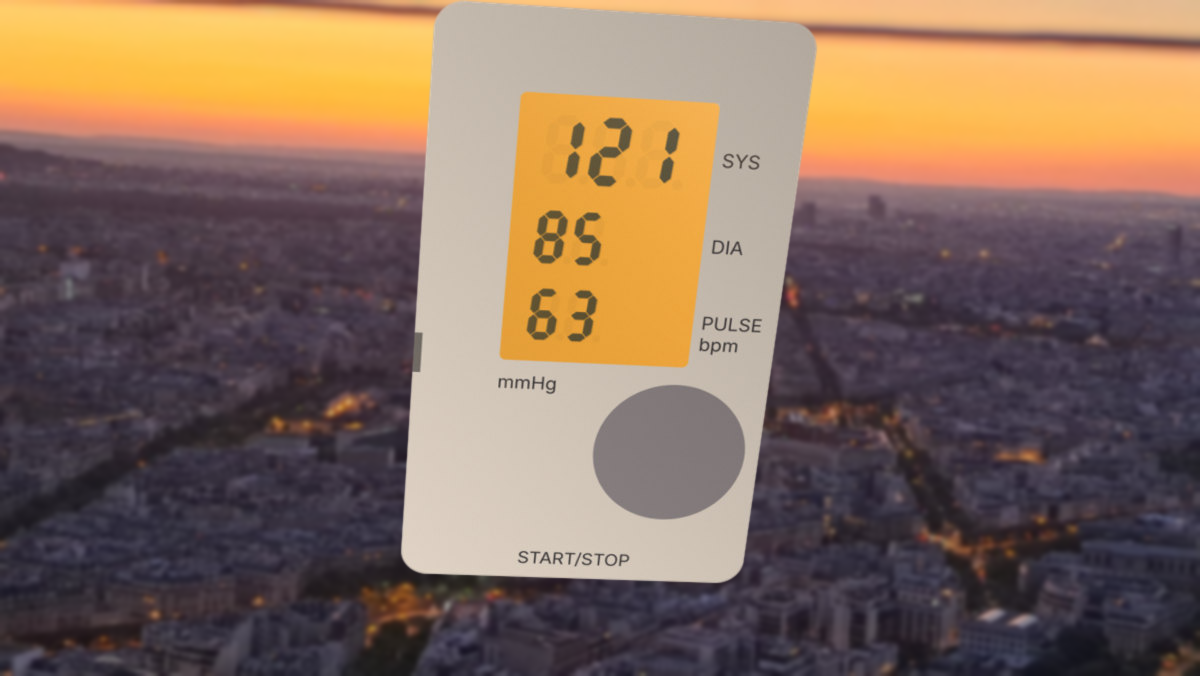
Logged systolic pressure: 121
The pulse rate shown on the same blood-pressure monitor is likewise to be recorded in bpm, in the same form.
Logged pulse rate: 63
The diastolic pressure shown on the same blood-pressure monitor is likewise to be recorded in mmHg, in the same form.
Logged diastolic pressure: 85
